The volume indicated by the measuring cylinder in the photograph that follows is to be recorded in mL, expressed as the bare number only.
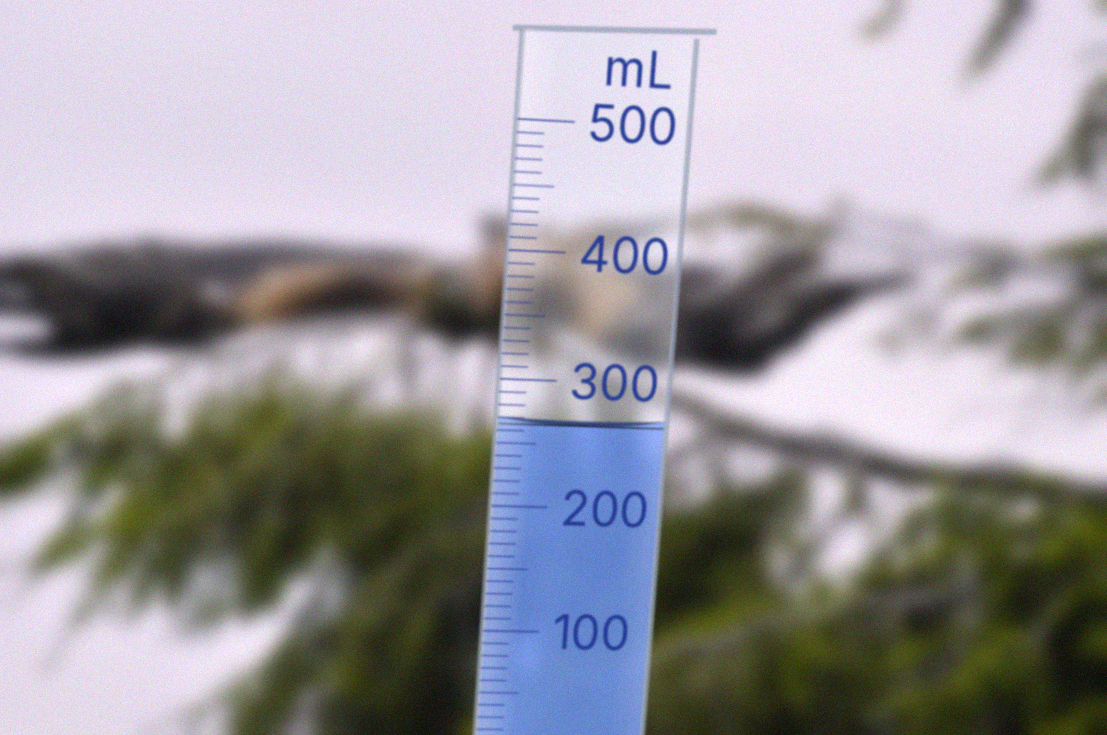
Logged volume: 265
